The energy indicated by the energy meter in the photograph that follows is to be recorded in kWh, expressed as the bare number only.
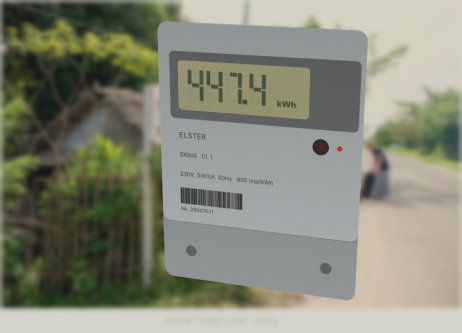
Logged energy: 447.4
